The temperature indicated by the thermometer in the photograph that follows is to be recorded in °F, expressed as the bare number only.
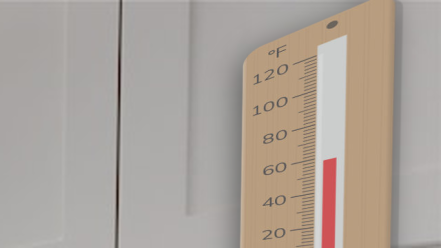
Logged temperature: 58
